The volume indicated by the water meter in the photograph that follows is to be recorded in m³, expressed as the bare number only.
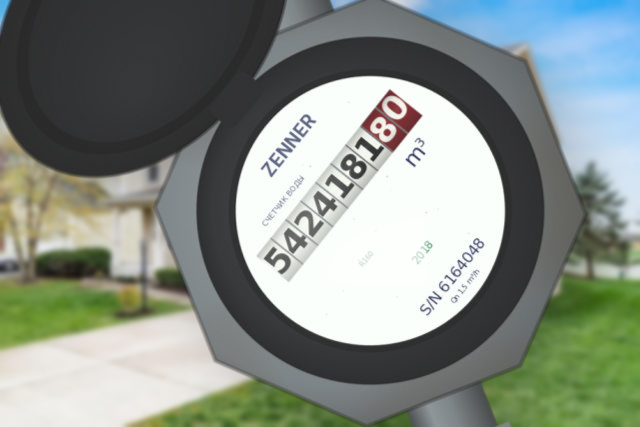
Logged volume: 5424181.80
